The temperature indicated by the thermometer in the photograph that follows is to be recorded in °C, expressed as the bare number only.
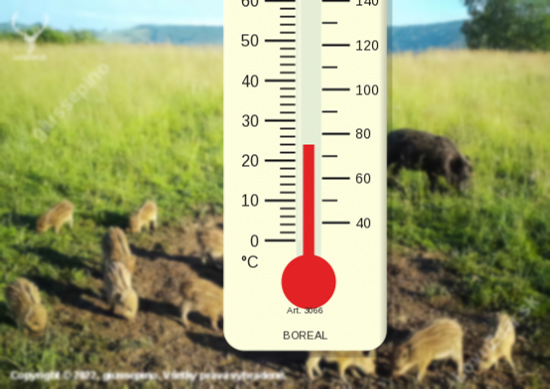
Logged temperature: 24
